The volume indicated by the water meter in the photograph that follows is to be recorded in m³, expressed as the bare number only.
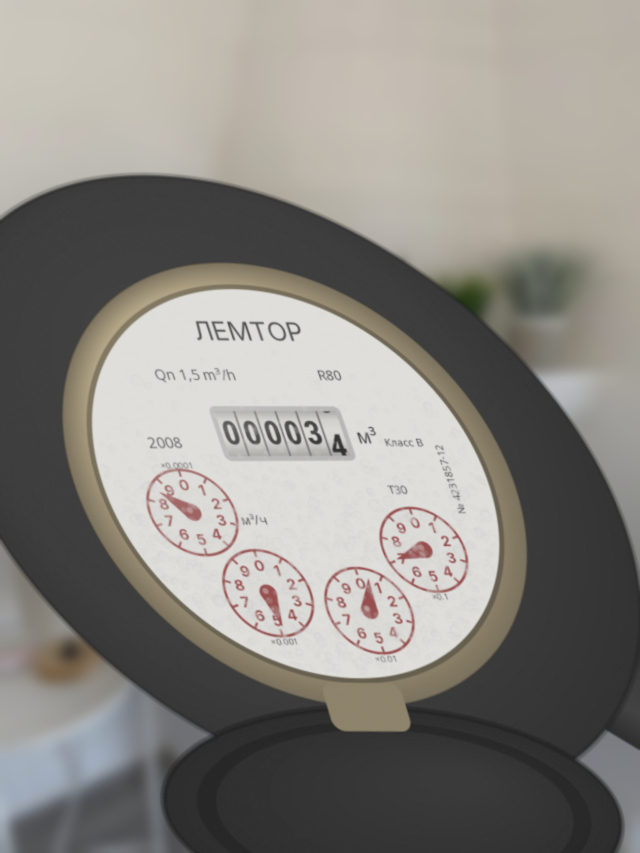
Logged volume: 33.7048
